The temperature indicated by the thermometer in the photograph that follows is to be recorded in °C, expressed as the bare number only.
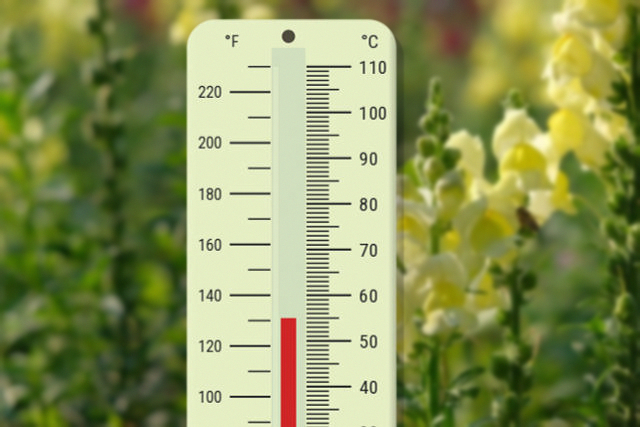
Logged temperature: 55
